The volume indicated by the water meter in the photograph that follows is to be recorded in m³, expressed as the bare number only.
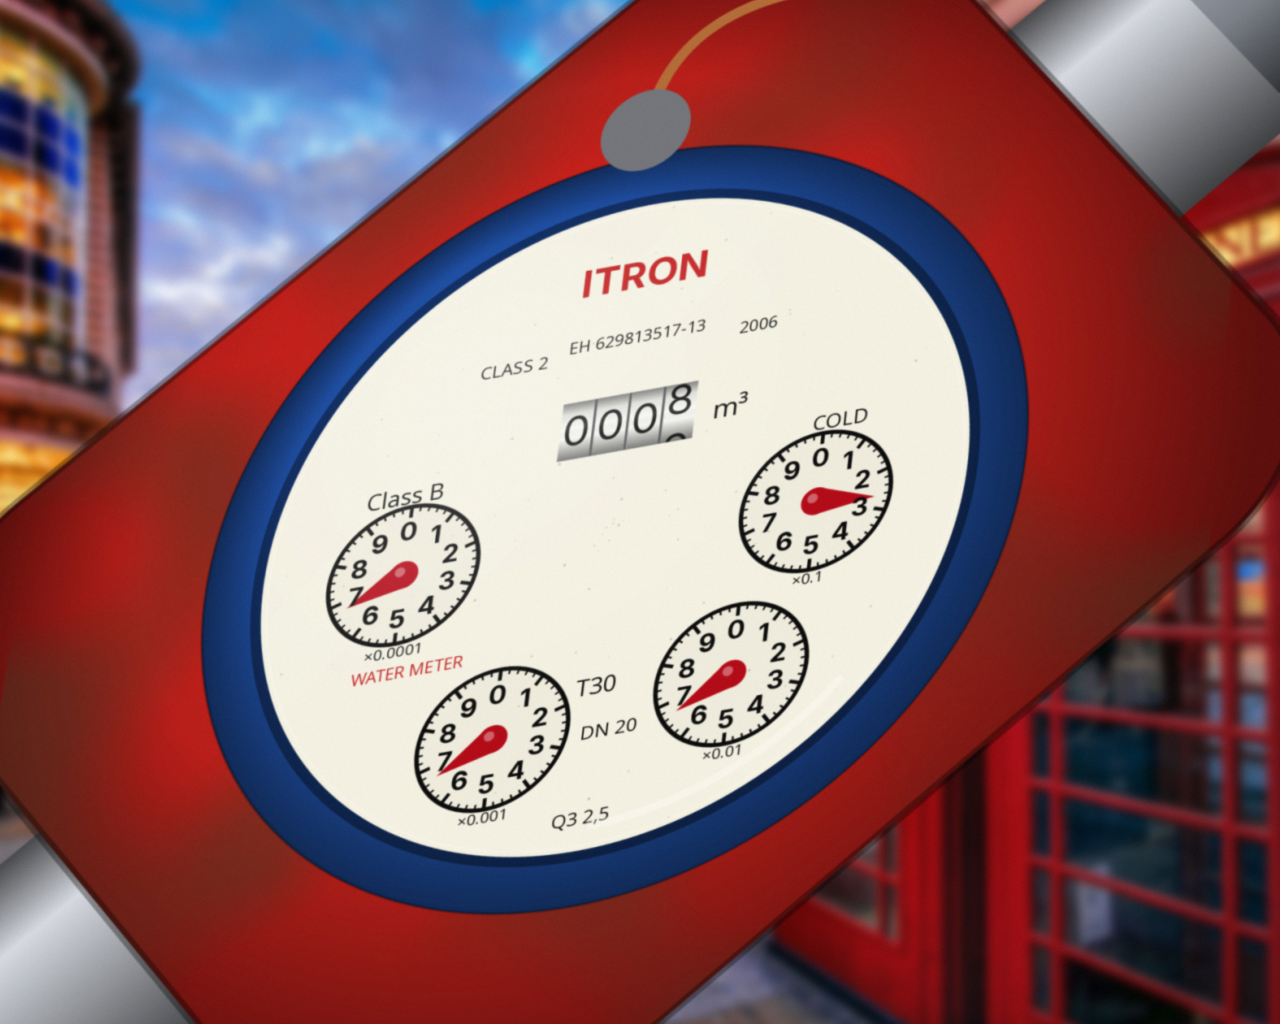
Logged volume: 8.2666
